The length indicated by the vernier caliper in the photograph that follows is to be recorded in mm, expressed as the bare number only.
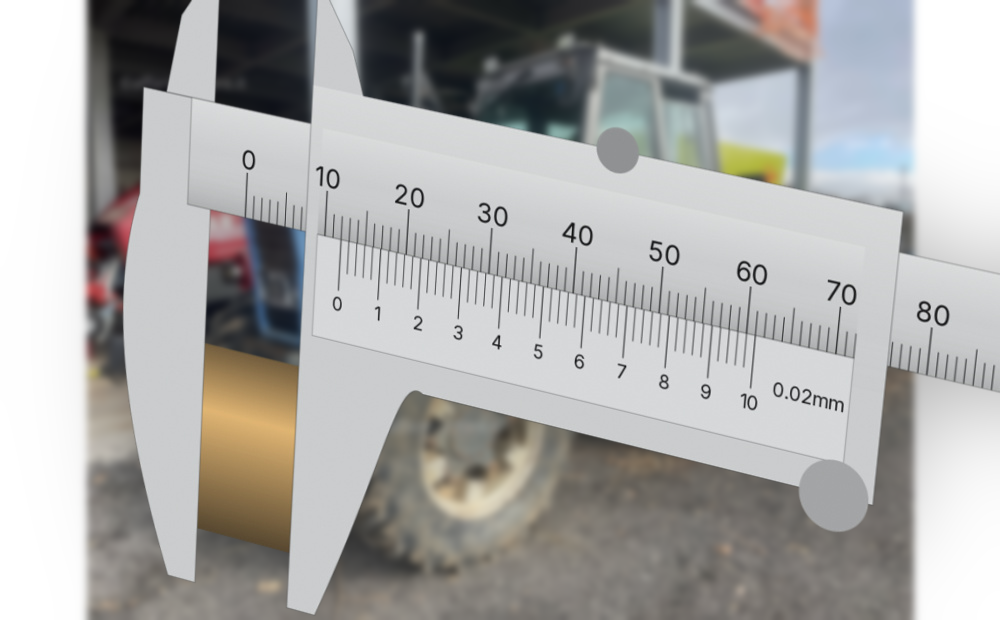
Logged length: 12.0
